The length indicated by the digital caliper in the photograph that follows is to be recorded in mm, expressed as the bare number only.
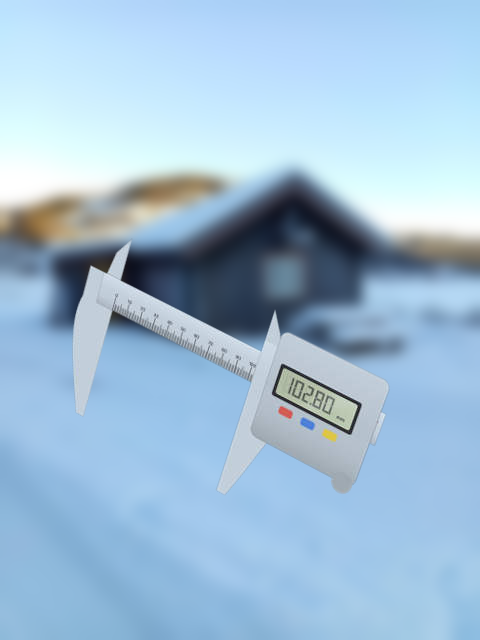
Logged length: 102.80
